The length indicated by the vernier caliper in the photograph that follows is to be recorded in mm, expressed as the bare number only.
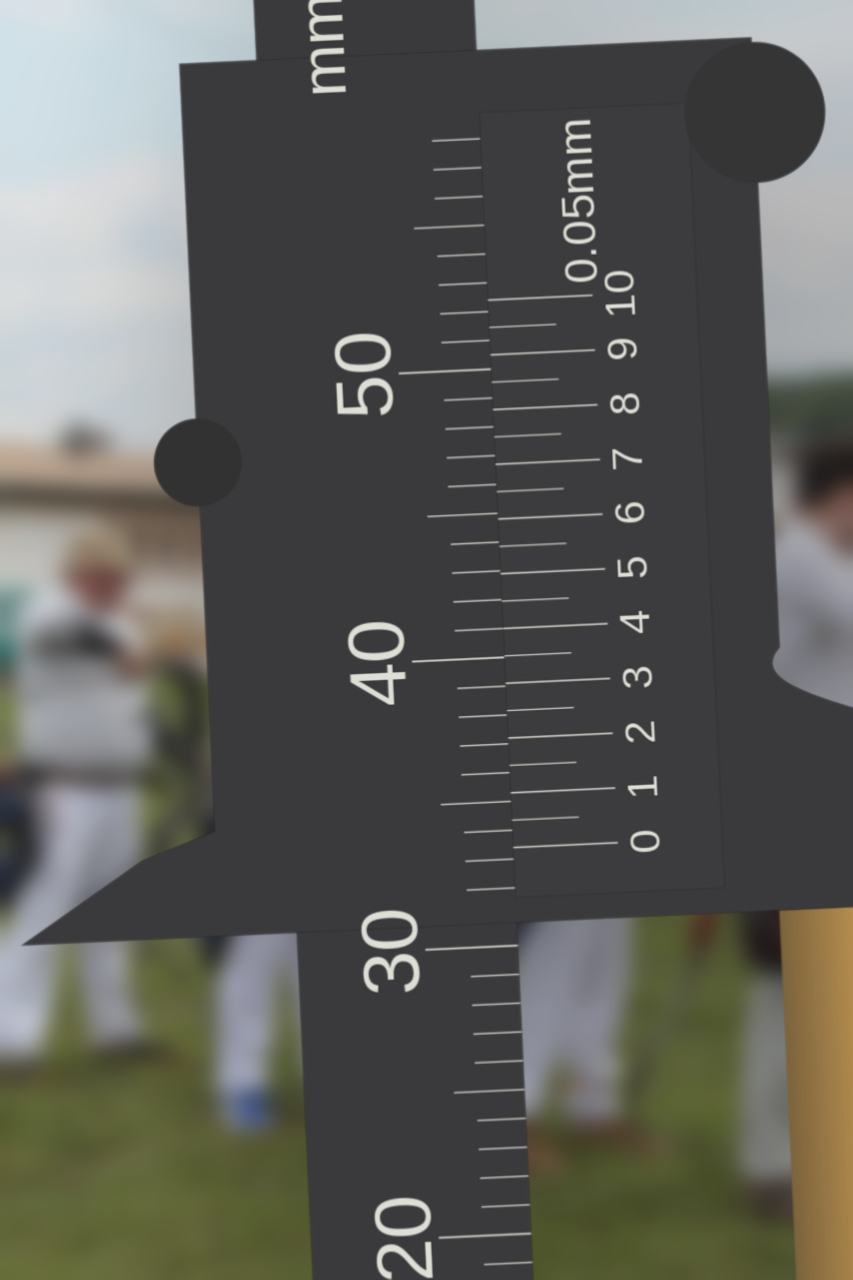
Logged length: 33.40
